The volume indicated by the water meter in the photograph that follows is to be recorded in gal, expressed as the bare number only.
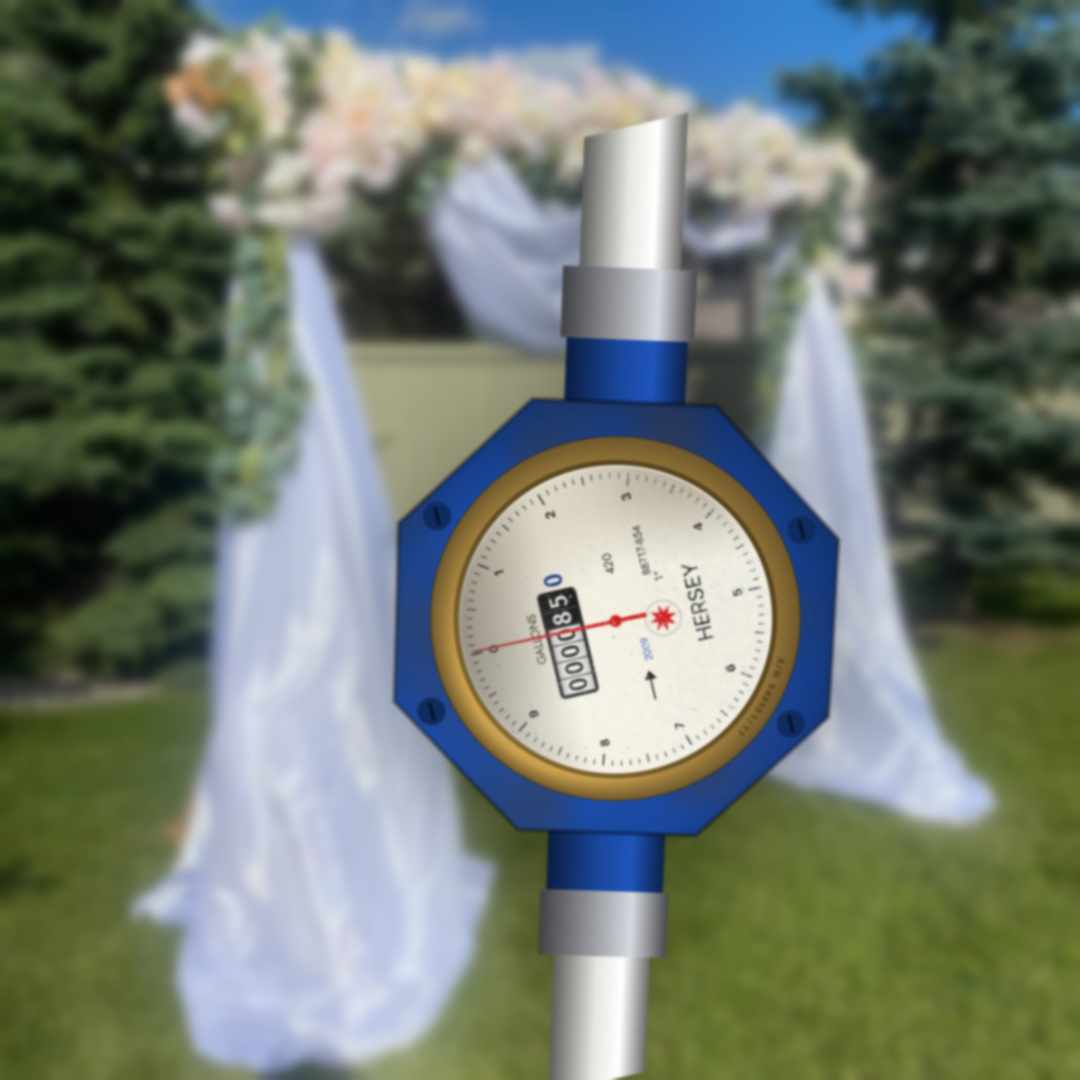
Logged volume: 850.0
